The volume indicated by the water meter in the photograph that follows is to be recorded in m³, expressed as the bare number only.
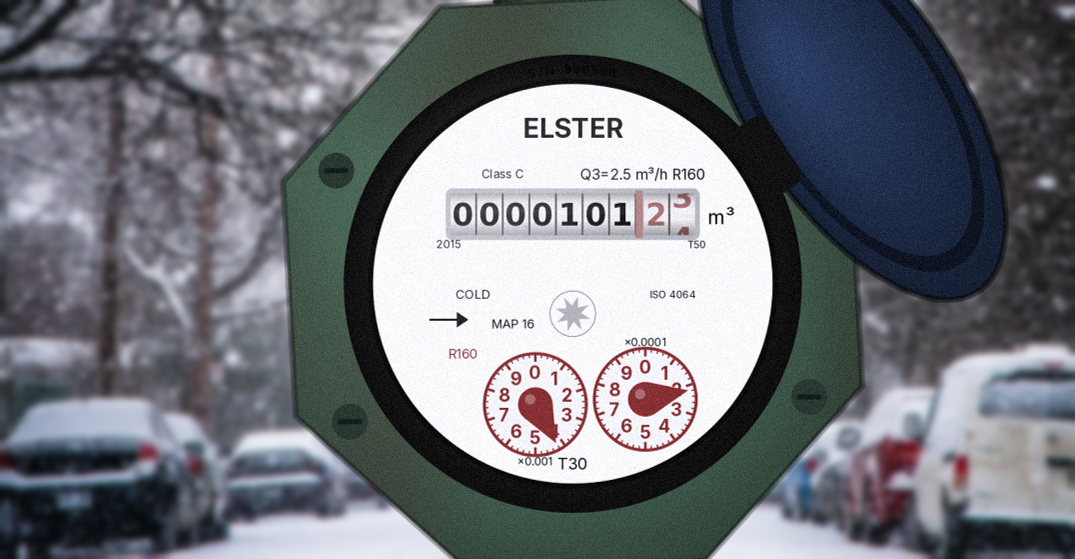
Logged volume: 101.2342
